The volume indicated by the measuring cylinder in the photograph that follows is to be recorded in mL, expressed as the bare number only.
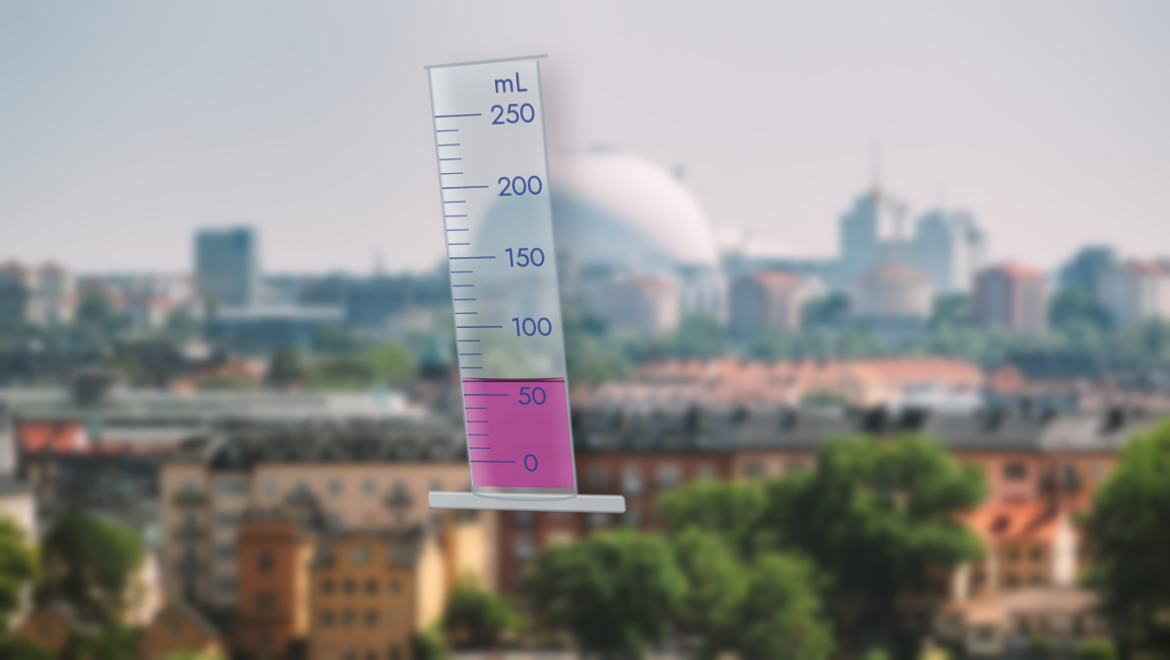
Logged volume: 60
